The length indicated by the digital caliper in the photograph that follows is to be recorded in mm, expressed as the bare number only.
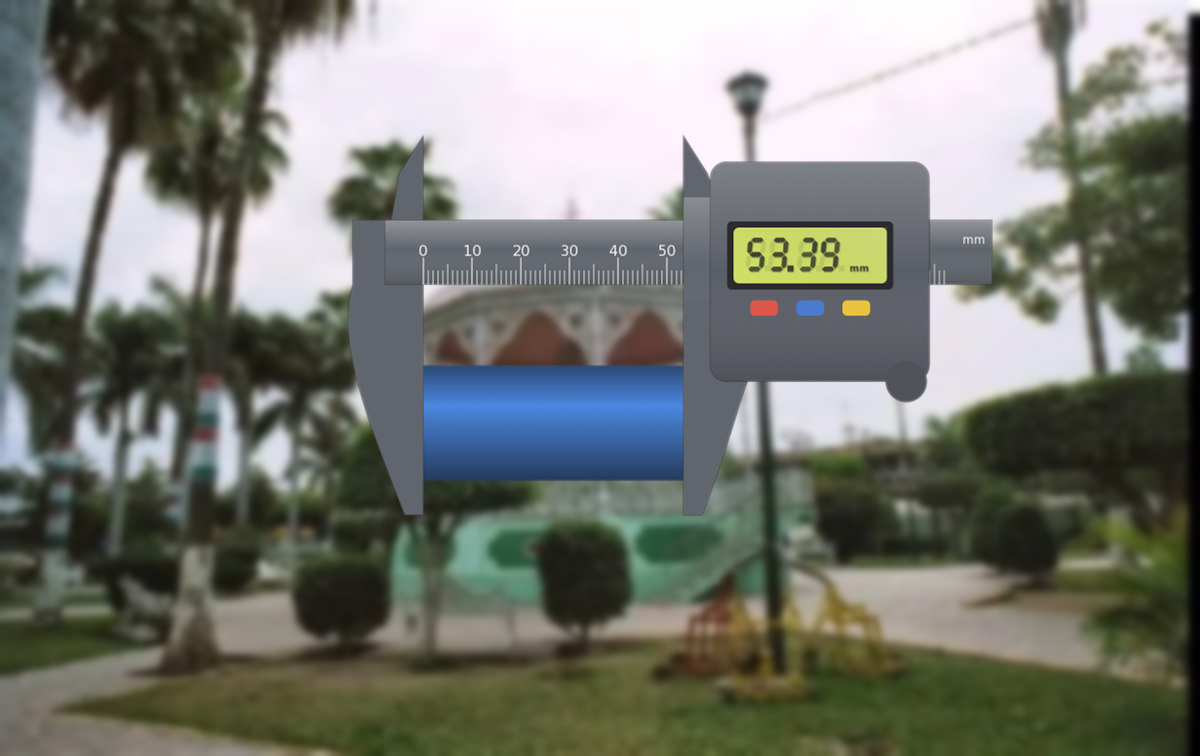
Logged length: 53.39
